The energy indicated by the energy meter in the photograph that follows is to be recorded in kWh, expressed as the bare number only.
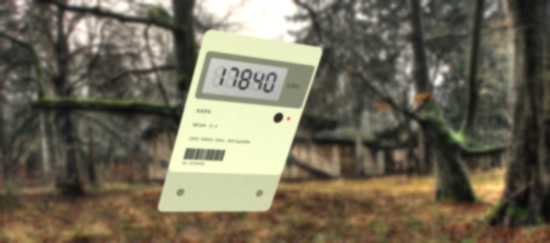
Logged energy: 17840
